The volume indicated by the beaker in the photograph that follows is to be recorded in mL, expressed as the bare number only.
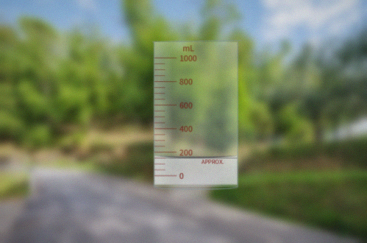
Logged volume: 150
